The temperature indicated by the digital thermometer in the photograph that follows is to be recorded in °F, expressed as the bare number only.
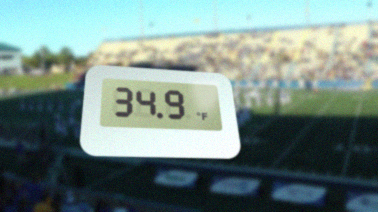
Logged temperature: 34.9
